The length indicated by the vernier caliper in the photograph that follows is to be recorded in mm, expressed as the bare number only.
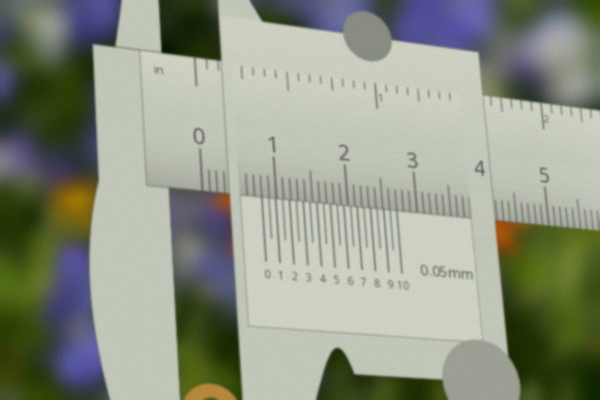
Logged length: 8.0
